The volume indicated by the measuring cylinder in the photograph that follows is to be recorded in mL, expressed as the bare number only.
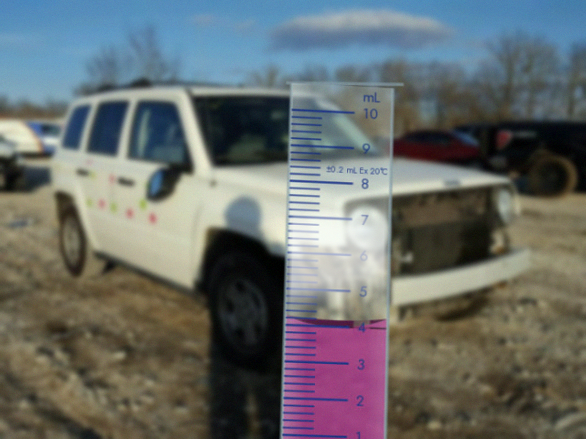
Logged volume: 4
